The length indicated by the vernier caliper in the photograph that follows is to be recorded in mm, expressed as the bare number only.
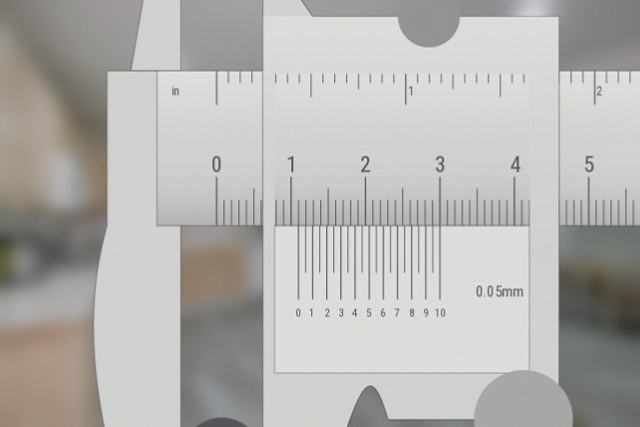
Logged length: 11.0
